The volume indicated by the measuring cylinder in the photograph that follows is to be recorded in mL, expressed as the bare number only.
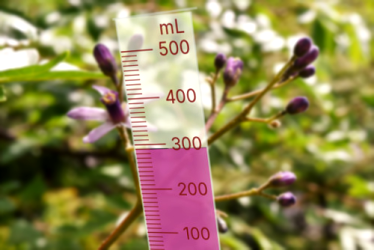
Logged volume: 290
